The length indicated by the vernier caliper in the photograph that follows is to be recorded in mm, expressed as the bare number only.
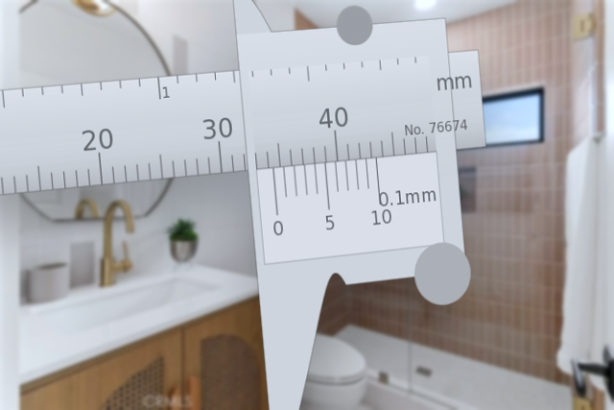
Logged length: 34.4
